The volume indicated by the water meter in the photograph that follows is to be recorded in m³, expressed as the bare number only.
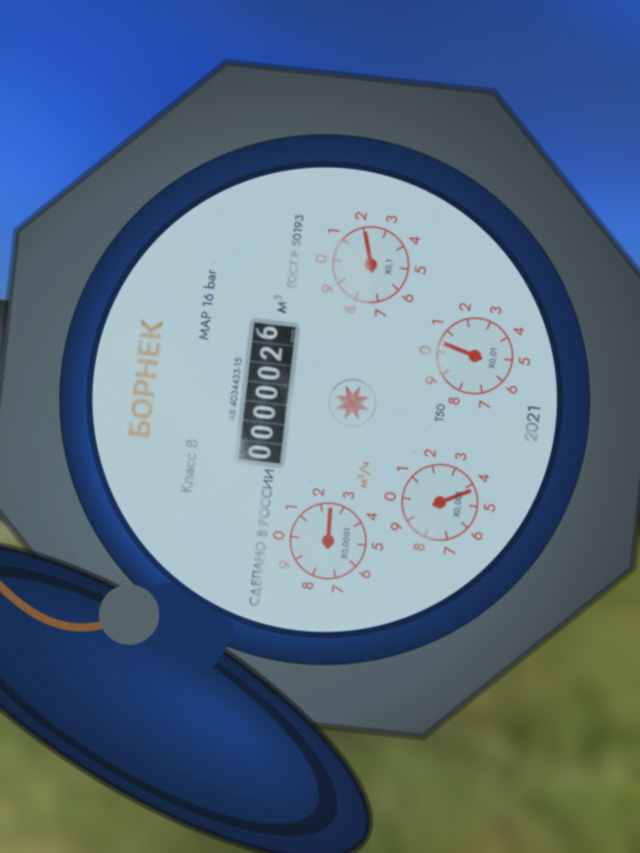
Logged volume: 26.2042
